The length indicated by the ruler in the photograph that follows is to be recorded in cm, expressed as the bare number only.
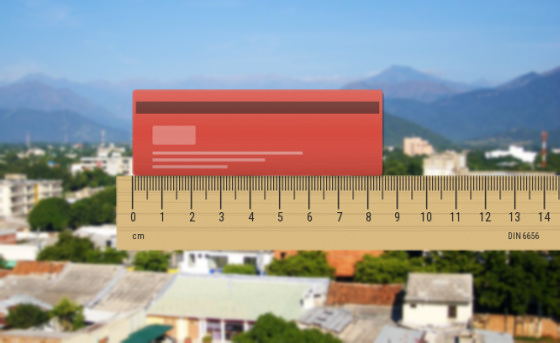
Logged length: 8.5
